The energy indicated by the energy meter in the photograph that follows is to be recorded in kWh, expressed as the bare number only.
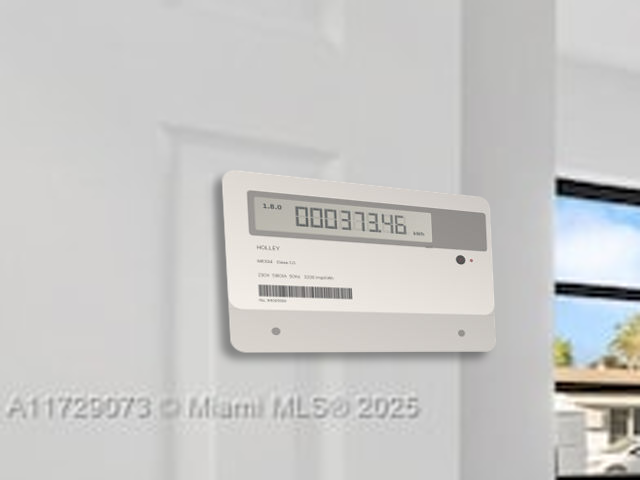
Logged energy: 373.46
